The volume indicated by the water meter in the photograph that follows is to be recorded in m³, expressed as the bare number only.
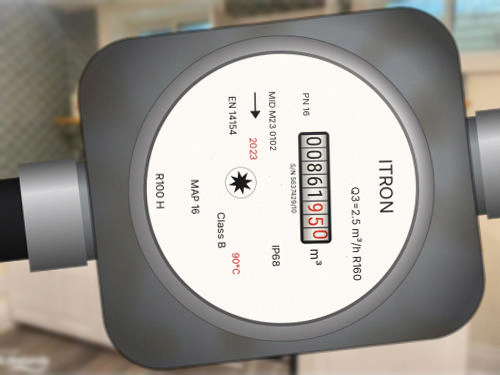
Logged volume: 861.950
